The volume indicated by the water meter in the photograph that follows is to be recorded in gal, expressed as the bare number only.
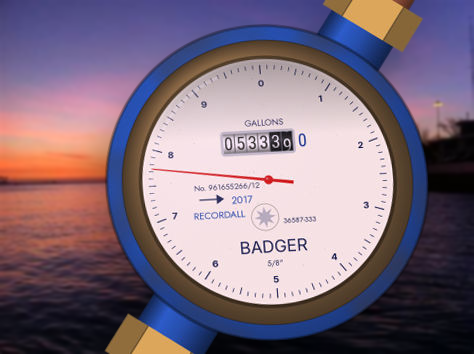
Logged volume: 533387.7
